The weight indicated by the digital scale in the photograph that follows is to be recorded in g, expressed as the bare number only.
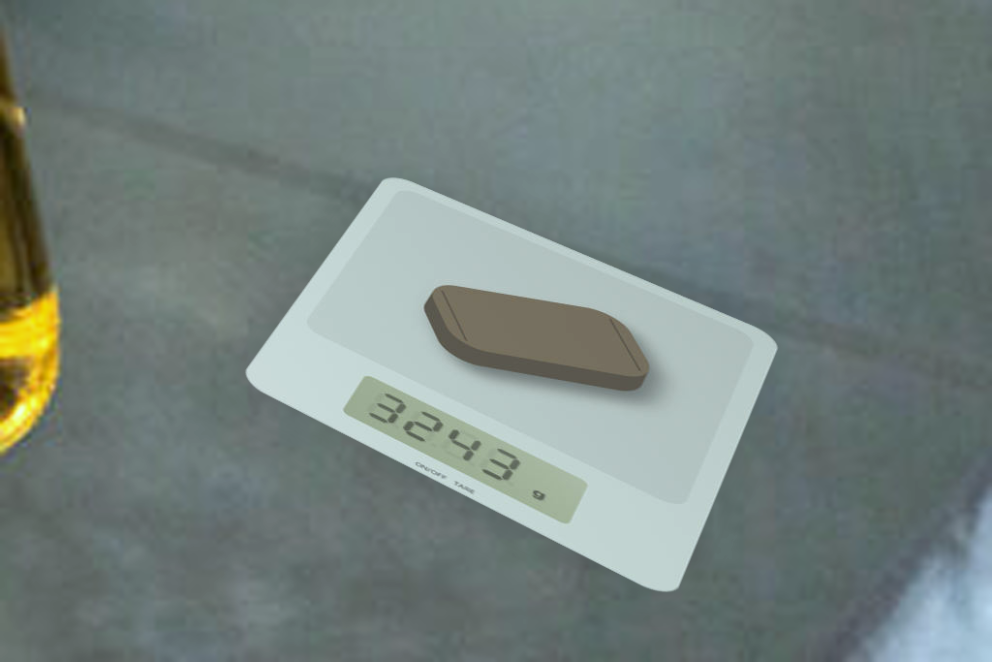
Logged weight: 3243
